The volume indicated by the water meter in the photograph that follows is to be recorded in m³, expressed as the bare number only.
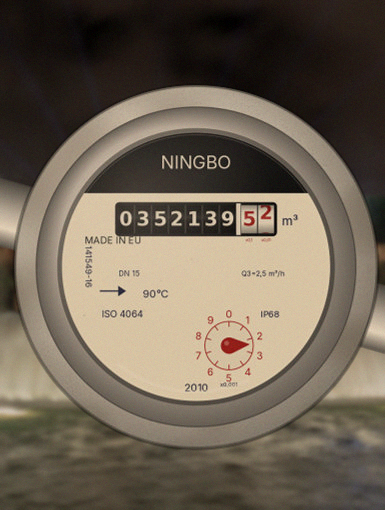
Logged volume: 352139.522
